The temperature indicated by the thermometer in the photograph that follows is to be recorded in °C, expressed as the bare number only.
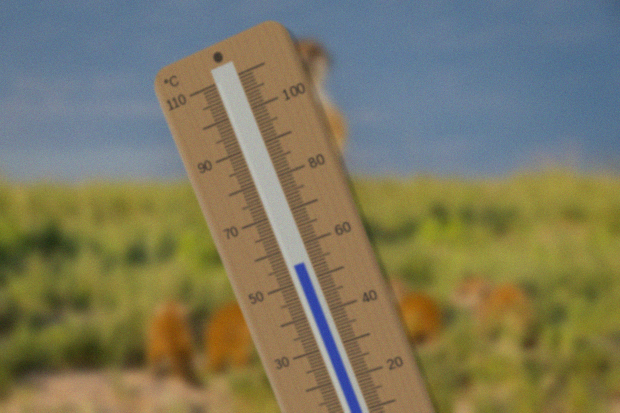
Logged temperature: 55
